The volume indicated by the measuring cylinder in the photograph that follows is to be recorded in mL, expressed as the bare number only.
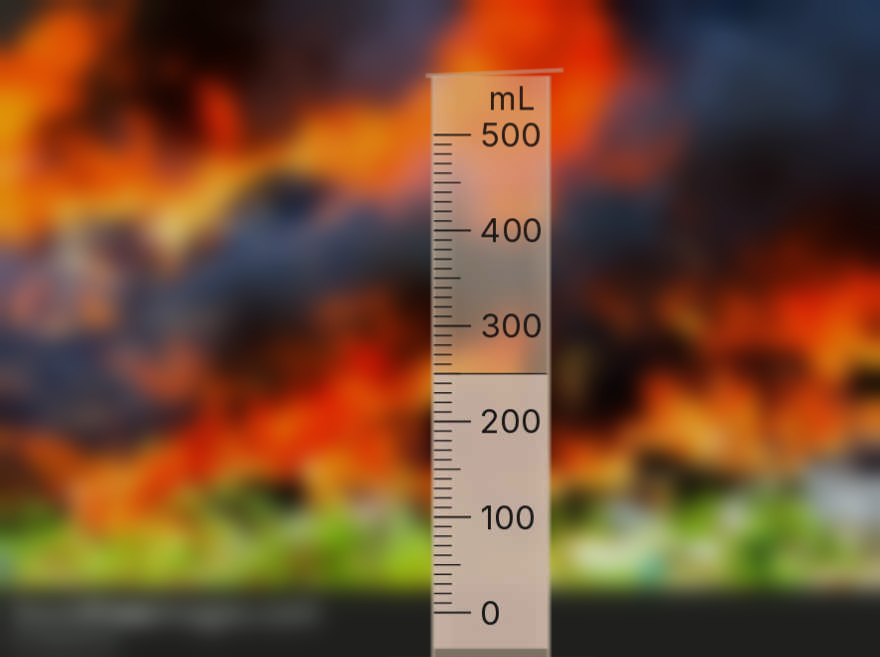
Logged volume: 250
